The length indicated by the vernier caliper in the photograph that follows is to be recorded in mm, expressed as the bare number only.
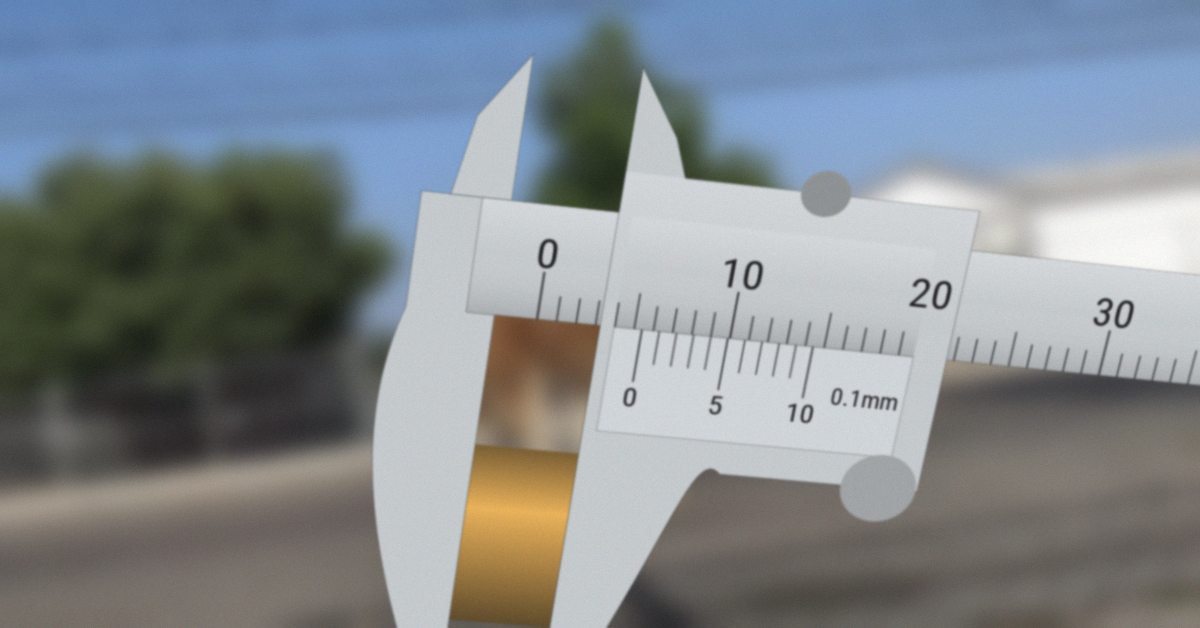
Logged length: 5.4
